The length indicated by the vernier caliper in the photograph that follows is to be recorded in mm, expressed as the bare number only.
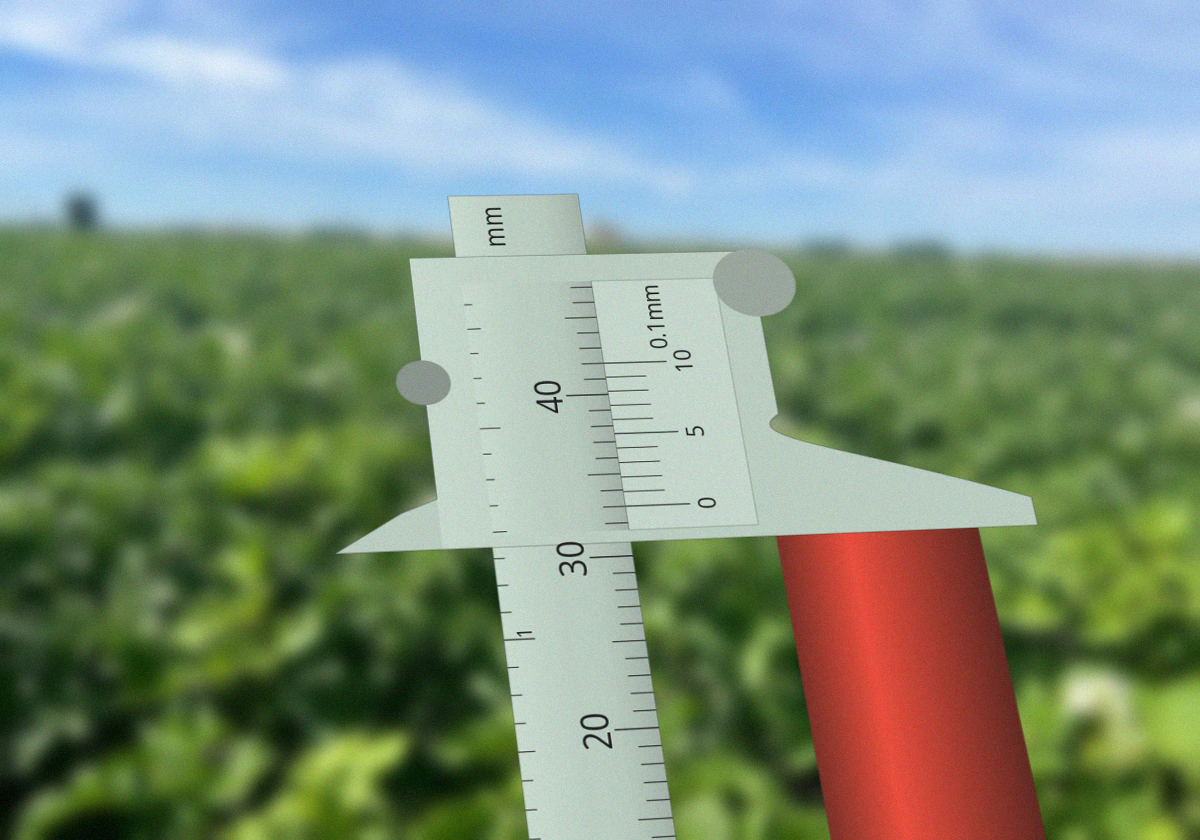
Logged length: 33.0
